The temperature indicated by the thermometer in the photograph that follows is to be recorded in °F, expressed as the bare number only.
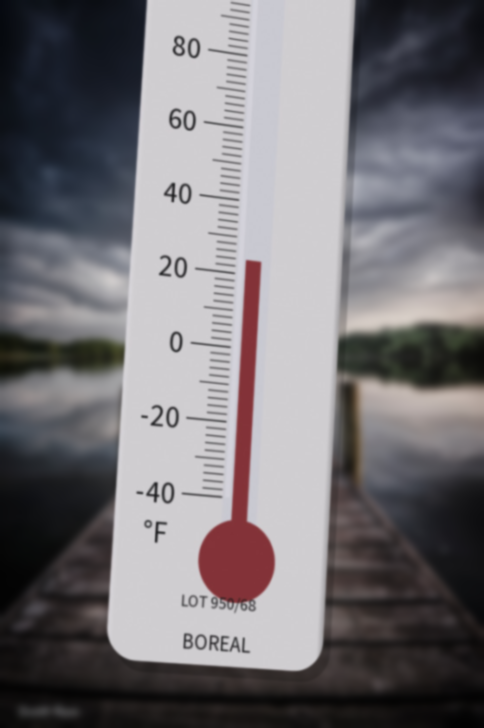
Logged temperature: 24
